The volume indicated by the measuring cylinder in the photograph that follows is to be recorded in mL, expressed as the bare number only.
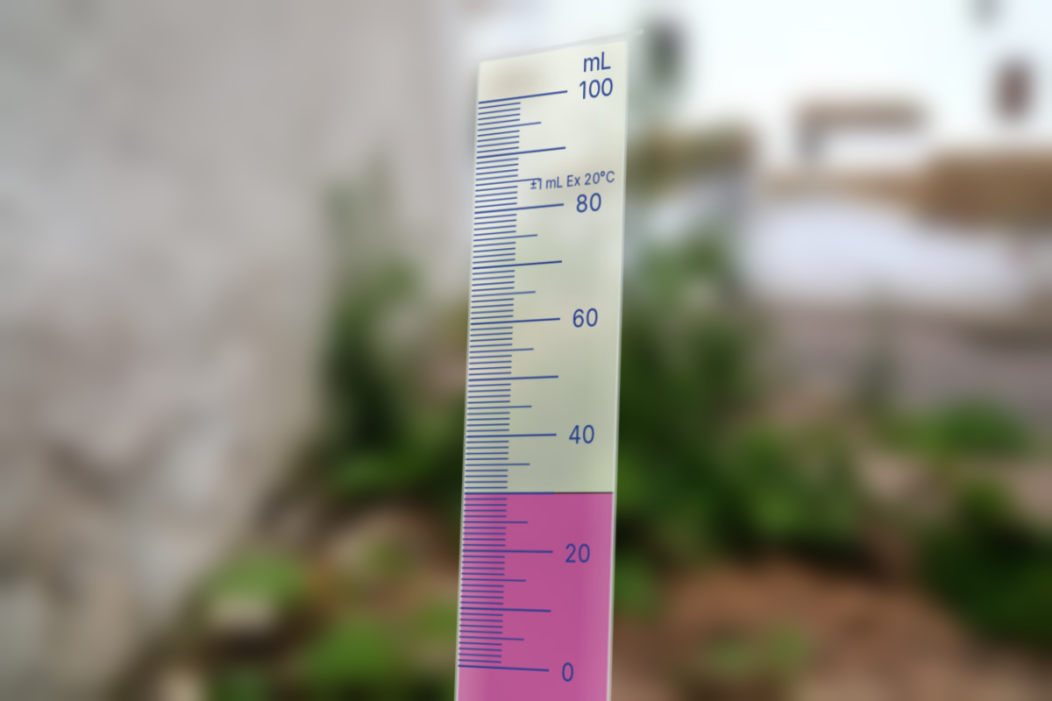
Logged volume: 30
